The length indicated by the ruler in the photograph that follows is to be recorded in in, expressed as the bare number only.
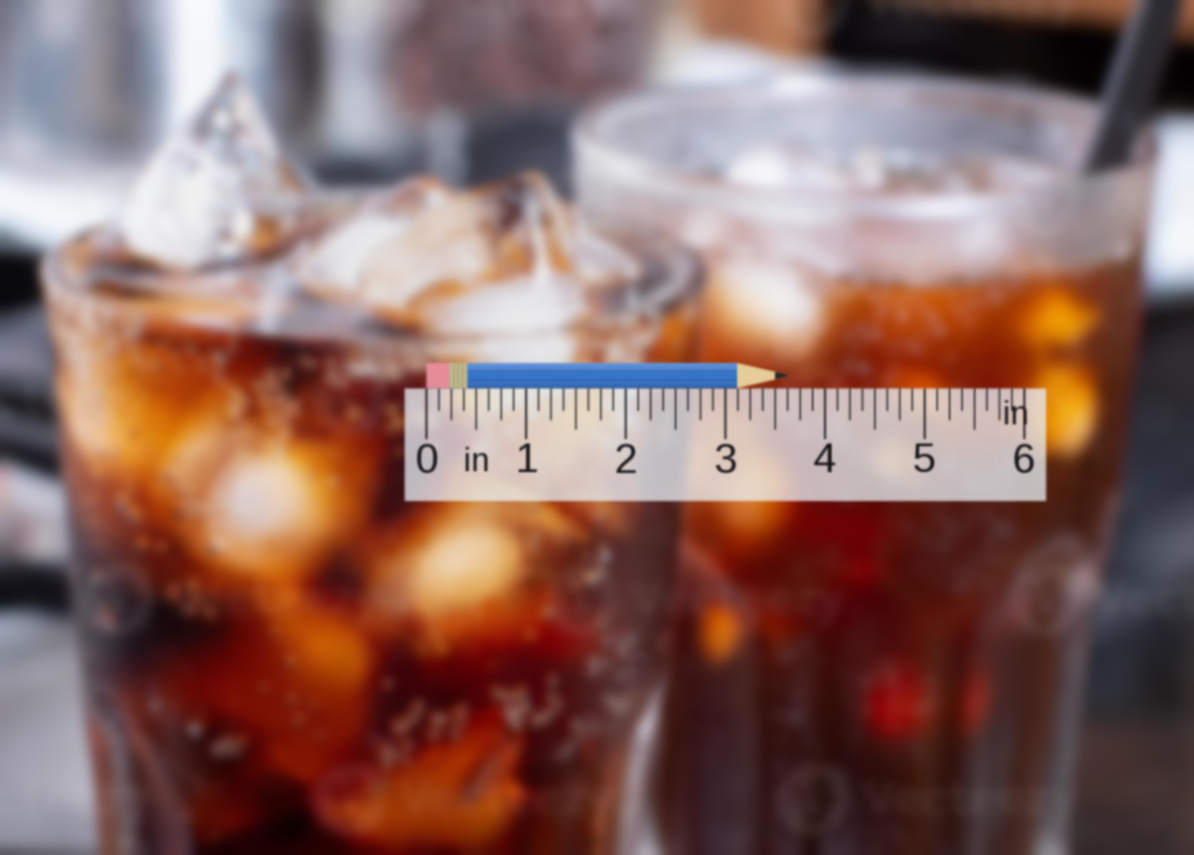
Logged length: 3.625
